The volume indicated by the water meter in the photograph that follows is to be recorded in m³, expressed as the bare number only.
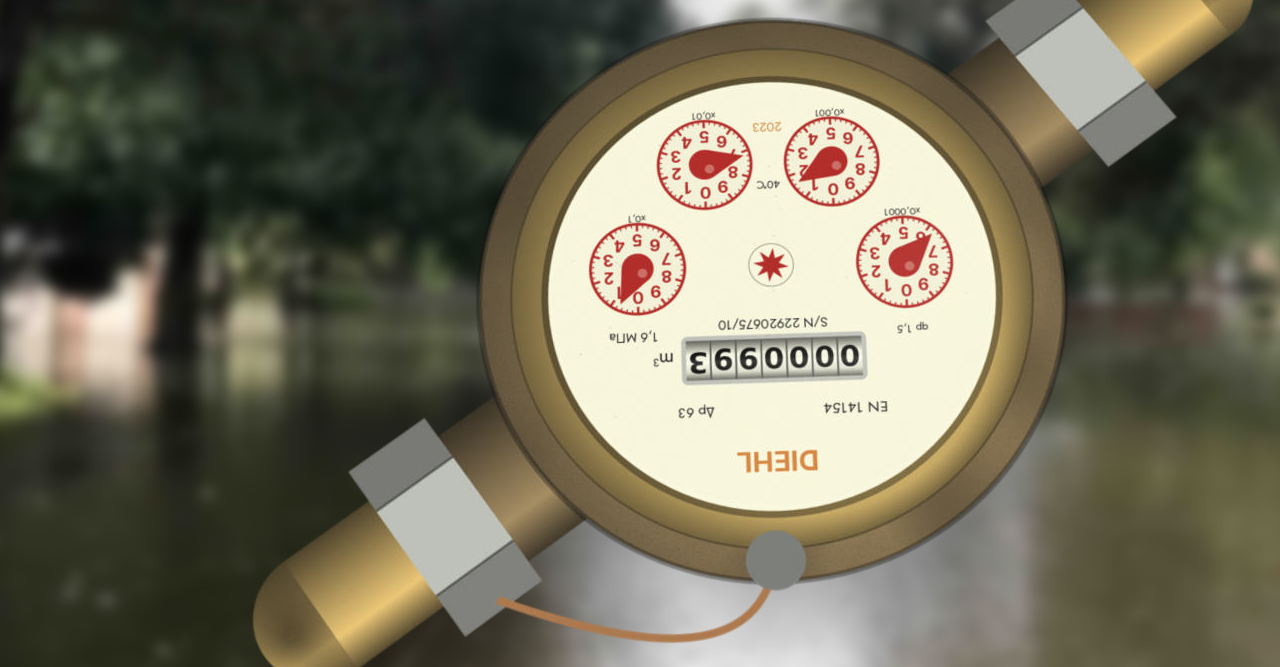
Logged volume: 993.0716
